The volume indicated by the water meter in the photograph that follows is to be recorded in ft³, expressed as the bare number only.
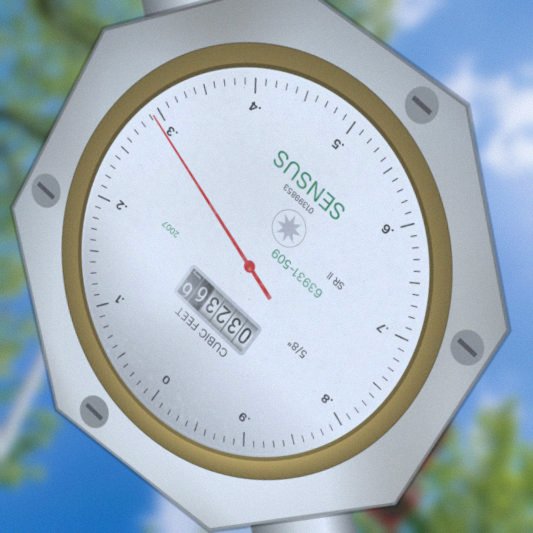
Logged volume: 32366.29
